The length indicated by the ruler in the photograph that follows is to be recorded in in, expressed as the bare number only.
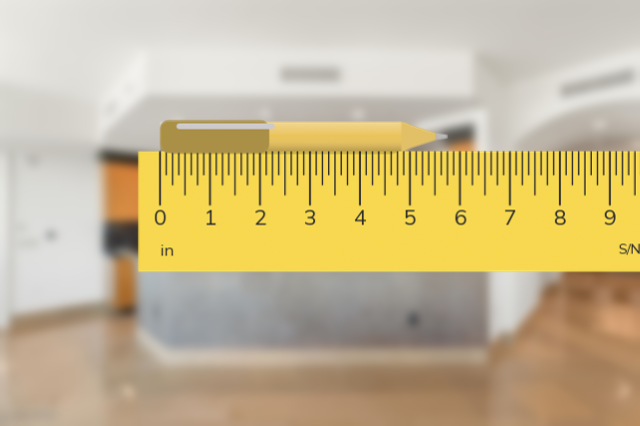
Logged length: 5.75
